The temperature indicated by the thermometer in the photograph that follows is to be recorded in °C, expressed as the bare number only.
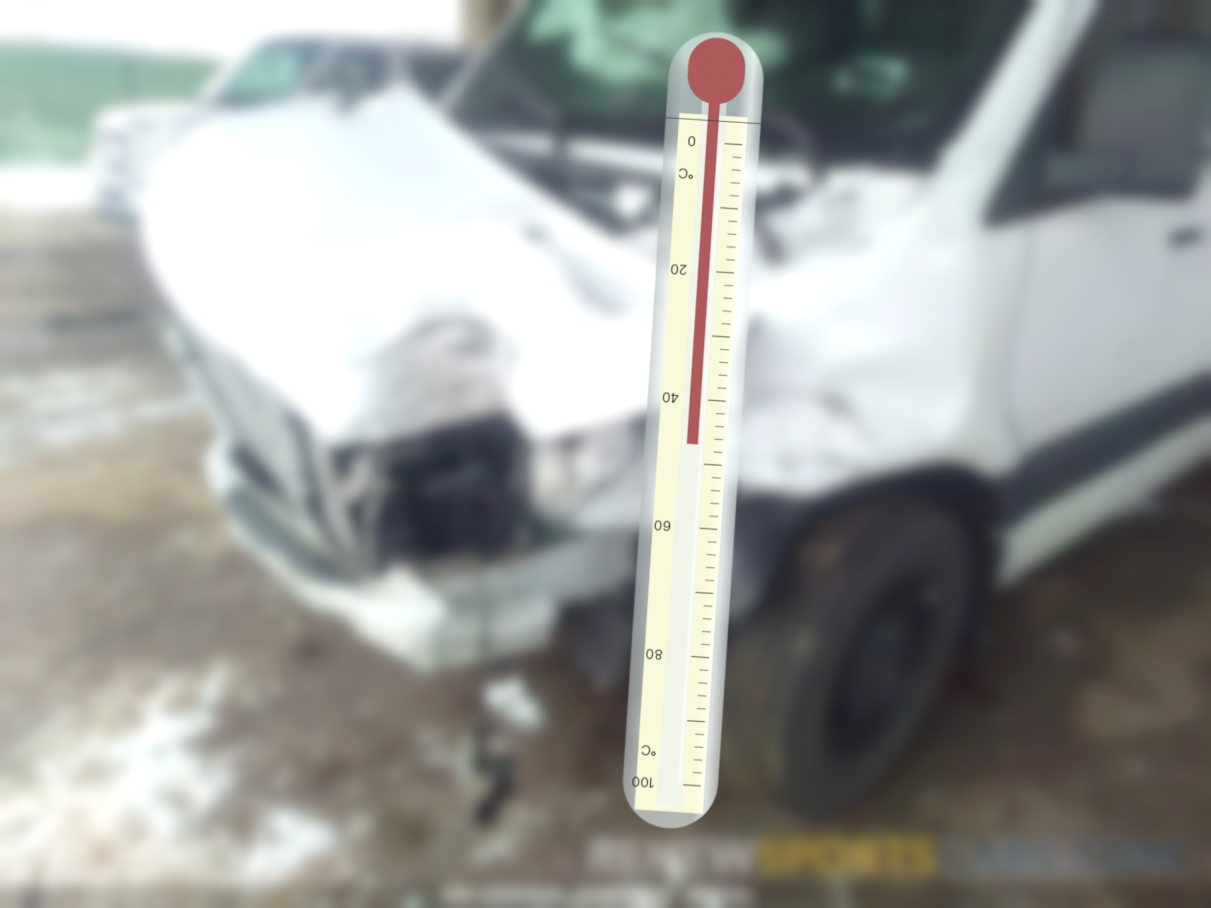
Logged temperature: 47
